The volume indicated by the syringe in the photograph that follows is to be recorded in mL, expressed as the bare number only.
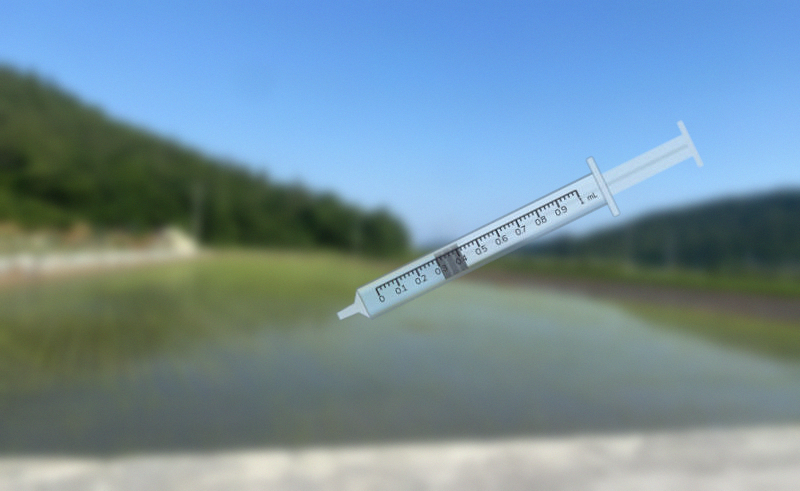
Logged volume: 0.3
